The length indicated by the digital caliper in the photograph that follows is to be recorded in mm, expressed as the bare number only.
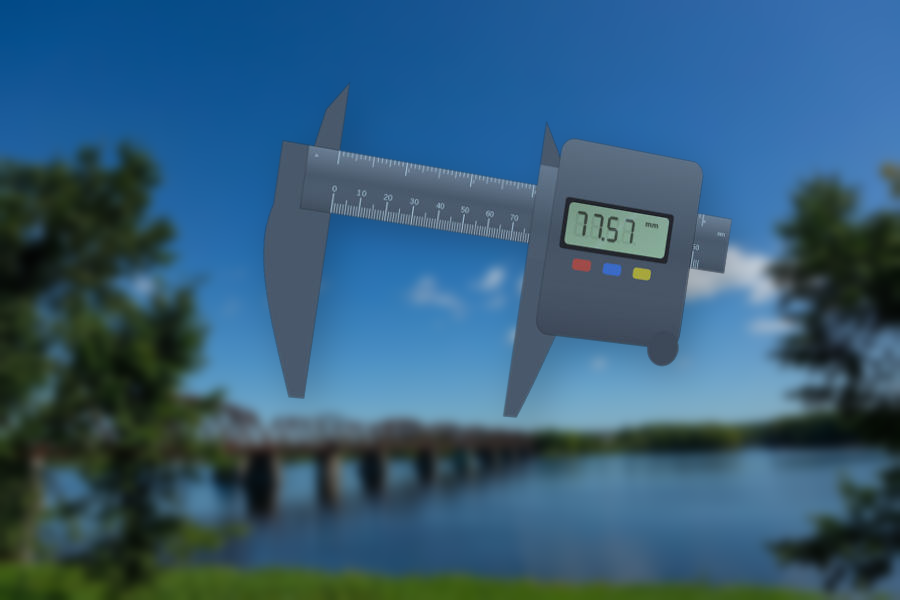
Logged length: 77.57
